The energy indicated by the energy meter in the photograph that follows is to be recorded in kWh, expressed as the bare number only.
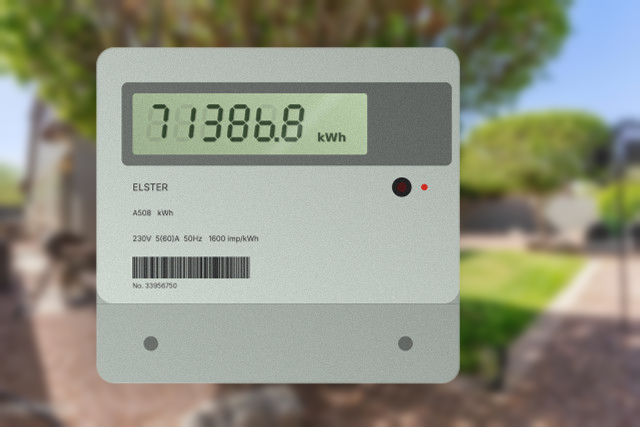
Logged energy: 71386.8
